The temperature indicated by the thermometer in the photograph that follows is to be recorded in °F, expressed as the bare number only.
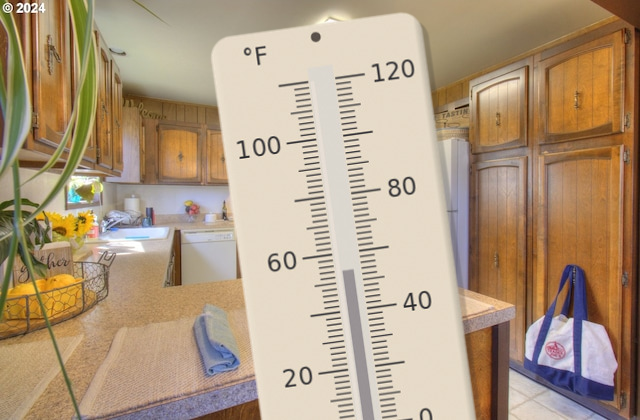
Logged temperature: 54
